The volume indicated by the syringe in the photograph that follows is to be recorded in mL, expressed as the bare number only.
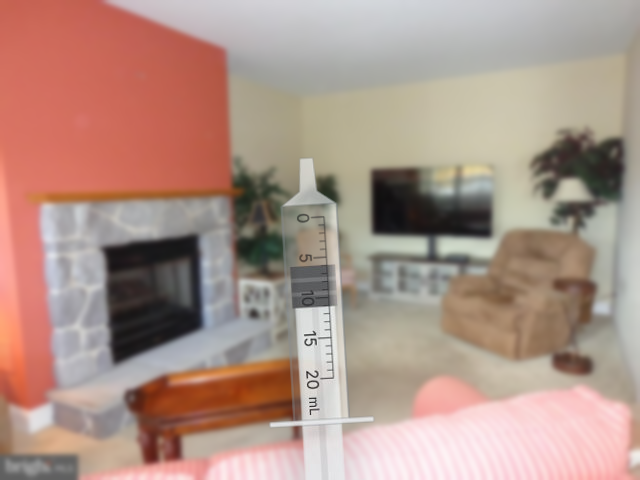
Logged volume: 6
